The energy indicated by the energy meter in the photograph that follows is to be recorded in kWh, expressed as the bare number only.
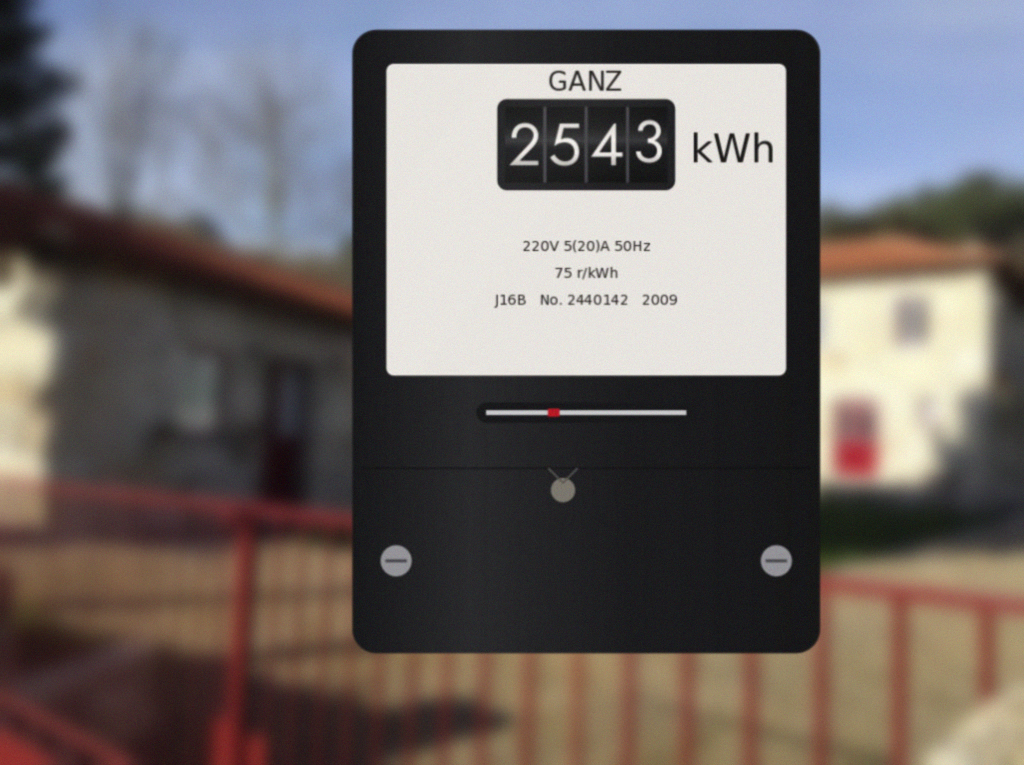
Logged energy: 2543
